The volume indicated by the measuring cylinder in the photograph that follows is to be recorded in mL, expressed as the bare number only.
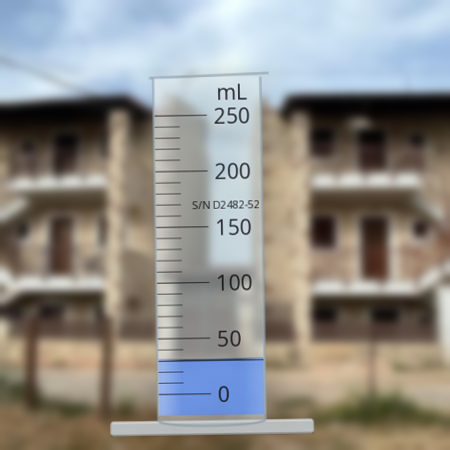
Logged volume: 30
